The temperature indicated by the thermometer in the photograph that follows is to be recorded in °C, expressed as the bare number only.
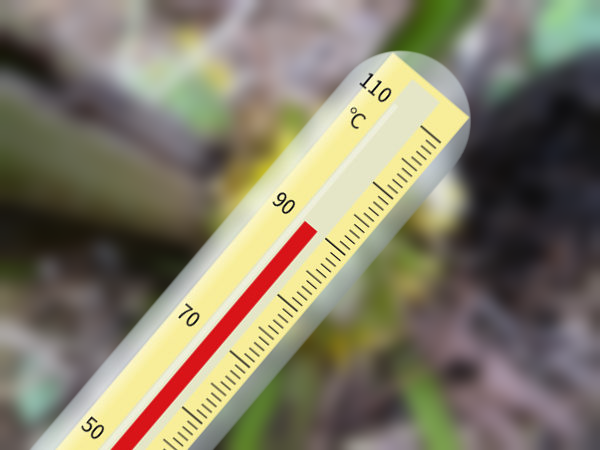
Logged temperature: 90
